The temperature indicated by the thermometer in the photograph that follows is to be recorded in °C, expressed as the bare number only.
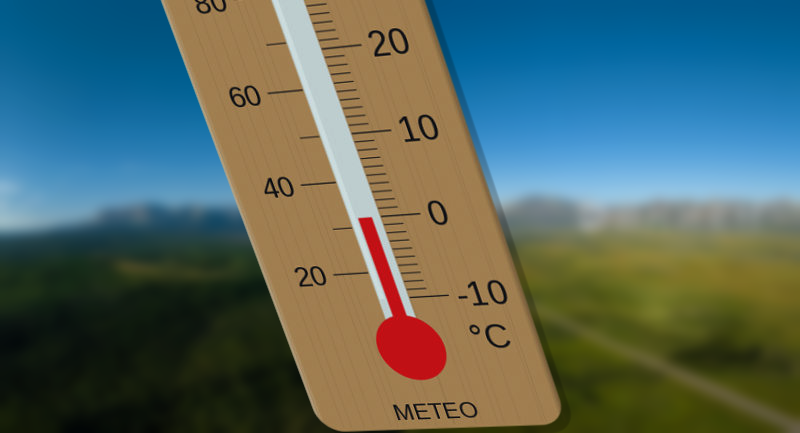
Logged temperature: 0
